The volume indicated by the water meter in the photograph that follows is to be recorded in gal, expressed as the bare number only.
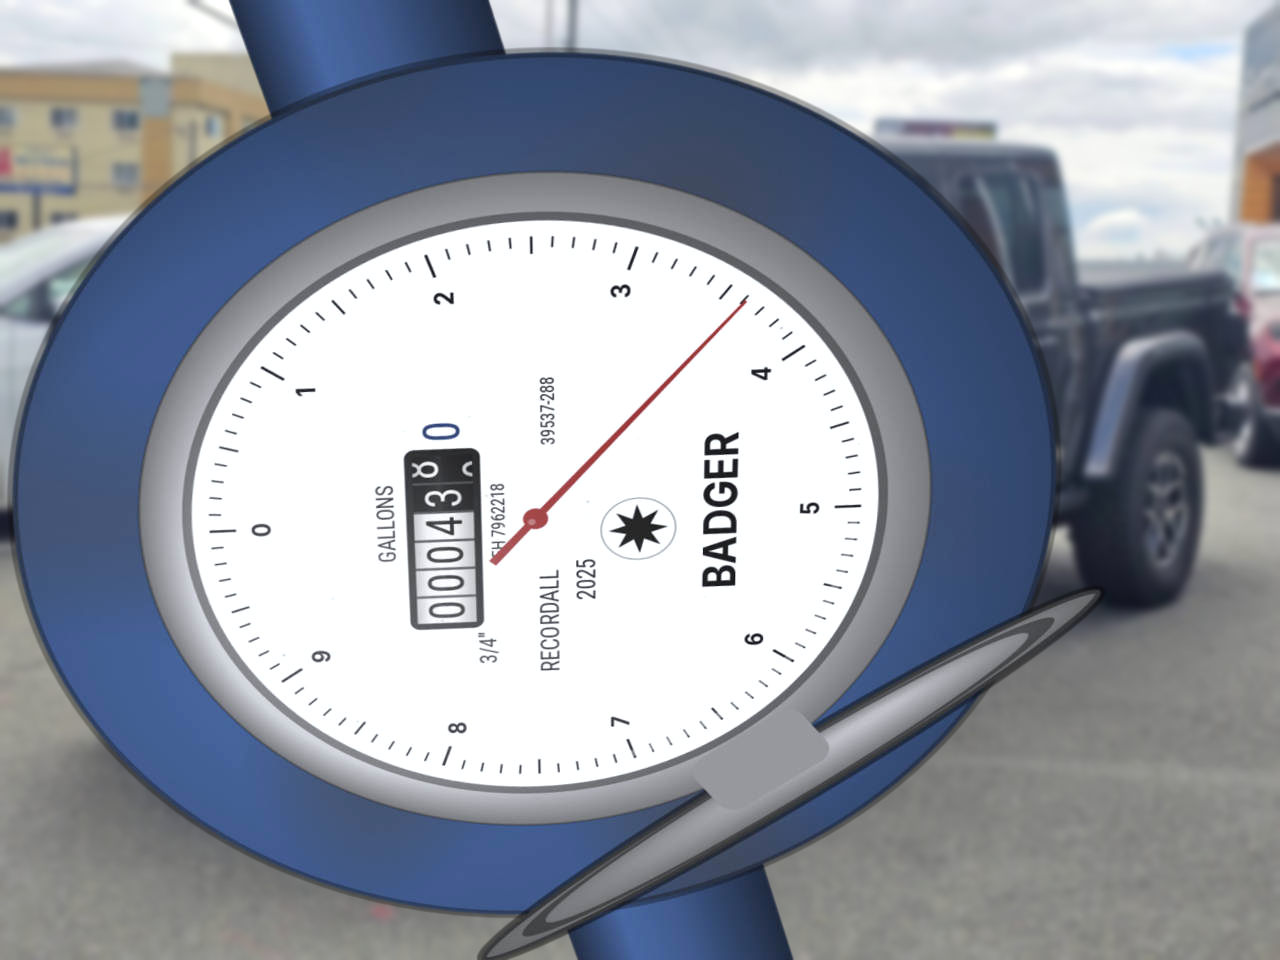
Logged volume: 4383.6
